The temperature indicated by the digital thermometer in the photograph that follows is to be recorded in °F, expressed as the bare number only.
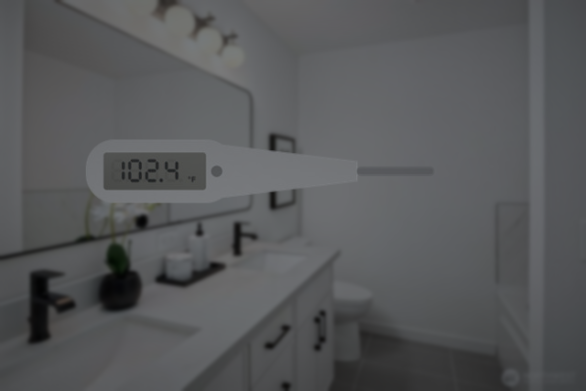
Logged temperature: 102.4
